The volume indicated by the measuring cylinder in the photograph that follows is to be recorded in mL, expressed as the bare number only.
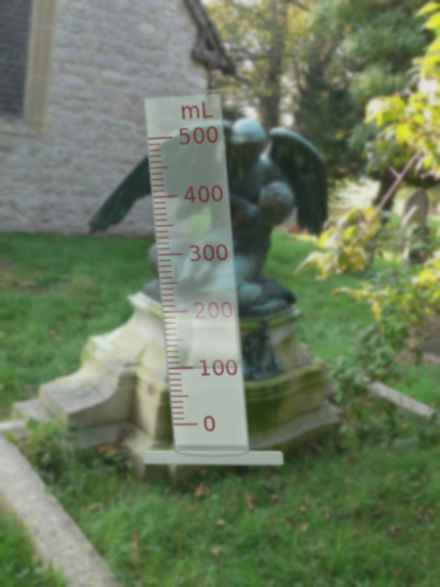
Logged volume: 100
